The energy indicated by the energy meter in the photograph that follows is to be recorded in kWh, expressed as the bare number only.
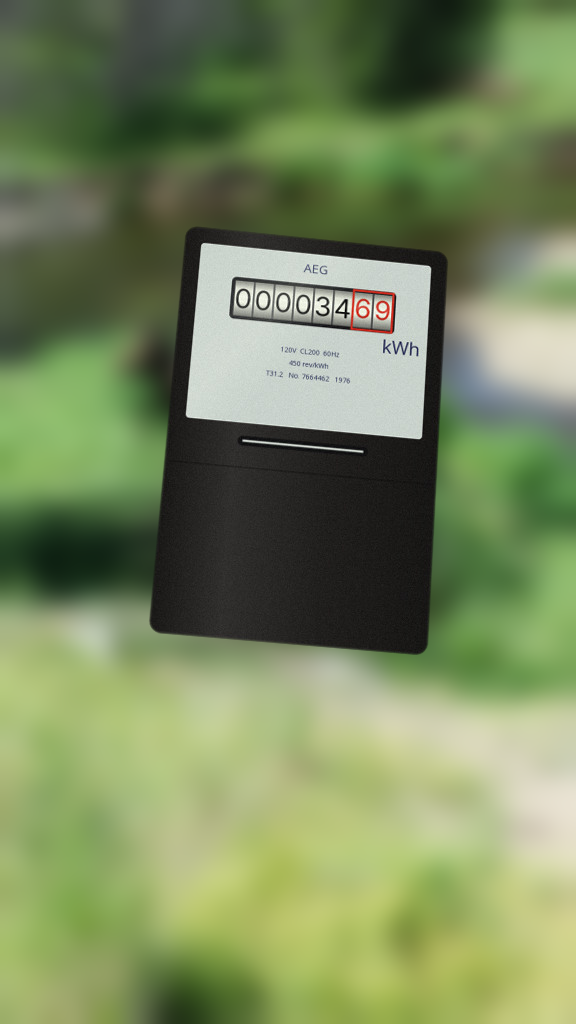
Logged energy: 34.69
